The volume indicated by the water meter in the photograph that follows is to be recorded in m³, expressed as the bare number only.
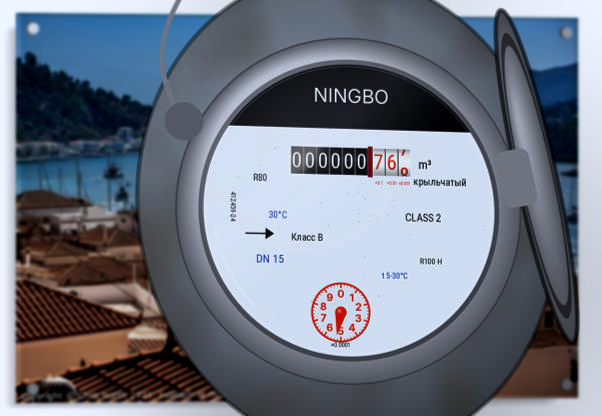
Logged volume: 0.7675
